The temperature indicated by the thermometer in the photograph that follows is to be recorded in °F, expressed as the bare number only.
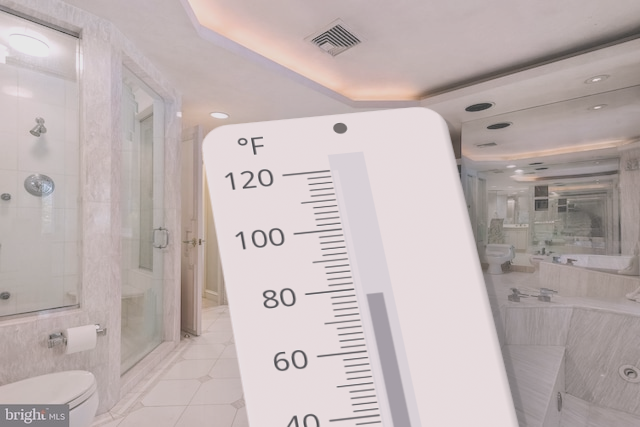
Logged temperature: 78
